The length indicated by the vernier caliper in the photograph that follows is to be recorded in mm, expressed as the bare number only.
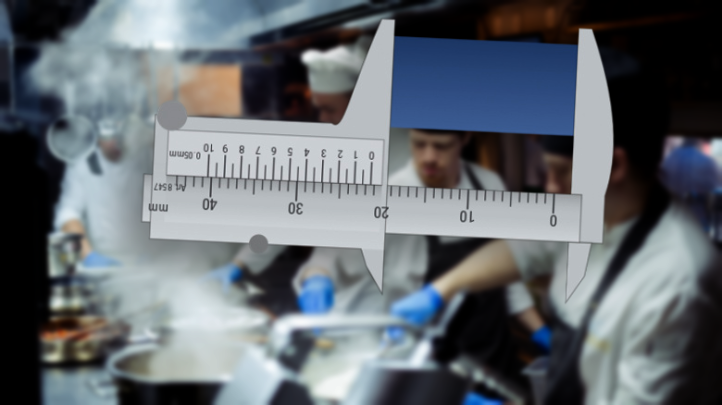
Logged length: 21.4
